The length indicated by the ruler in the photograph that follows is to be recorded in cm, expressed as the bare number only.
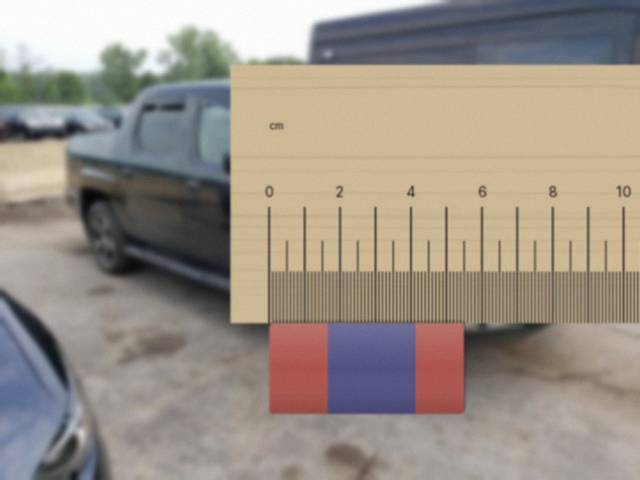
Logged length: 5.5
